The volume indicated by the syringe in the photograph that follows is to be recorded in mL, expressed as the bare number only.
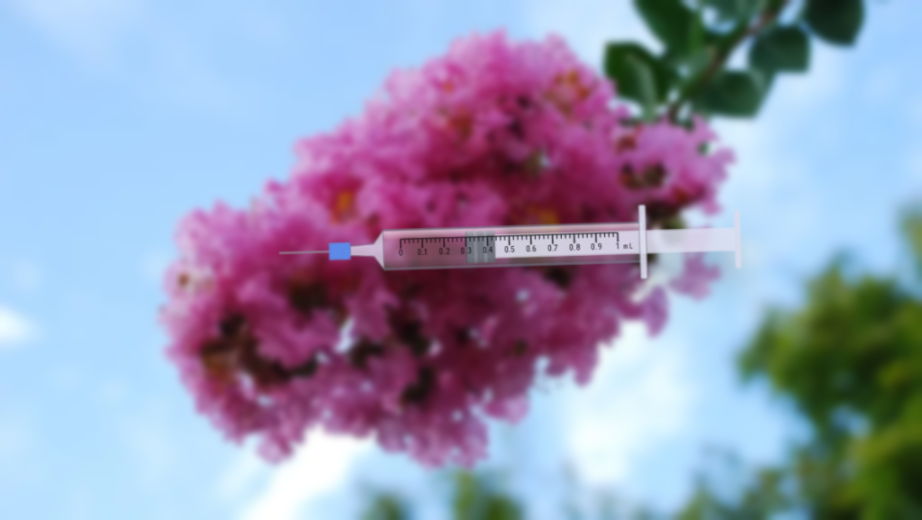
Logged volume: 0.3
